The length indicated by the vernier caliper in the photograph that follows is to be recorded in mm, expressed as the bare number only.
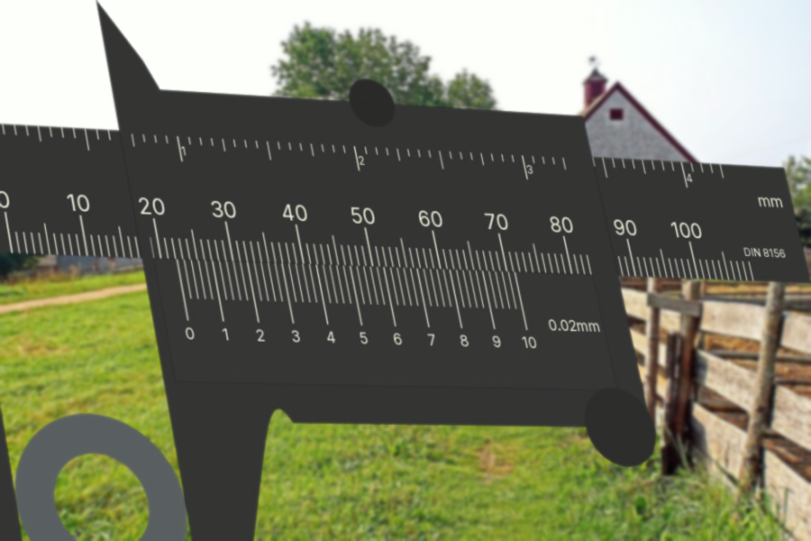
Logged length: 22.2
